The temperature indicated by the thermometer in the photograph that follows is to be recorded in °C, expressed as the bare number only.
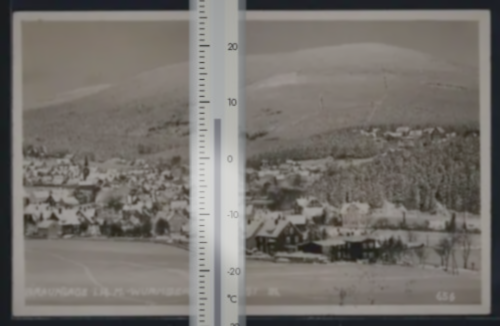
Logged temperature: 7
